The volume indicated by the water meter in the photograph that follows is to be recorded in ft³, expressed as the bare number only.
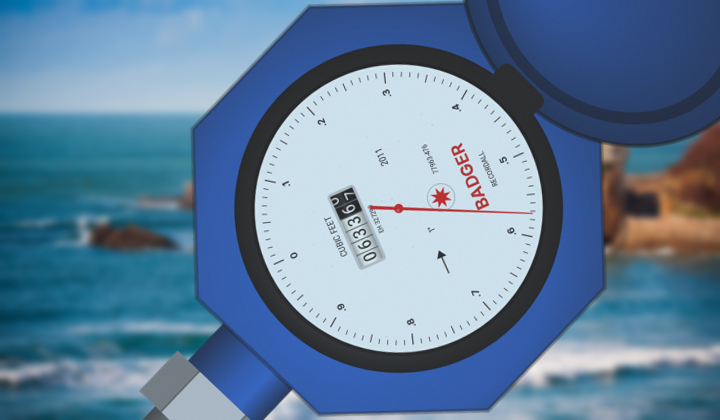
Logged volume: 63366.57
